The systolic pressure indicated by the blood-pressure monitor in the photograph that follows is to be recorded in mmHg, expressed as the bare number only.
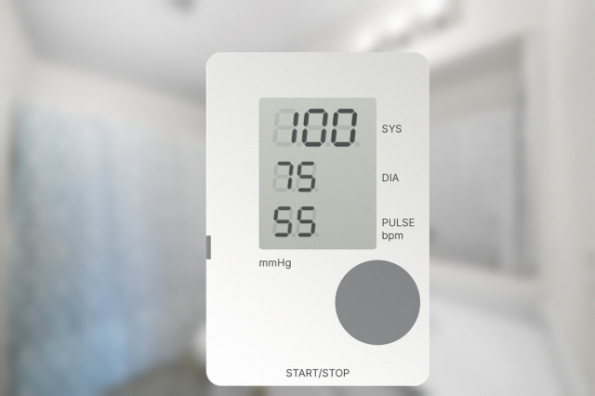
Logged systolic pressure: 100
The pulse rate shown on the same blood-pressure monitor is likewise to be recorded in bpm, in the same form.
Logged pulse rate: 55
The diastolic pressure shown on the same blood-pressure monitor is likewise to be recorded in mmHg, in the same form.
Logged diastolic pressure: 75
